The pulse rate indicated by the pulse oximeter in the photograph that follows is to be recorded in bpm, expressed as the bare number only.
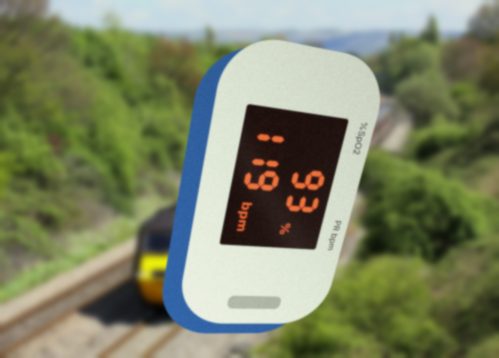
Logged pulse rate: 119
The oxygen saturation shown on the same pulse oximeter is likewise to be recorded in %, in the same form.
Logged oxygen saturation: 93
